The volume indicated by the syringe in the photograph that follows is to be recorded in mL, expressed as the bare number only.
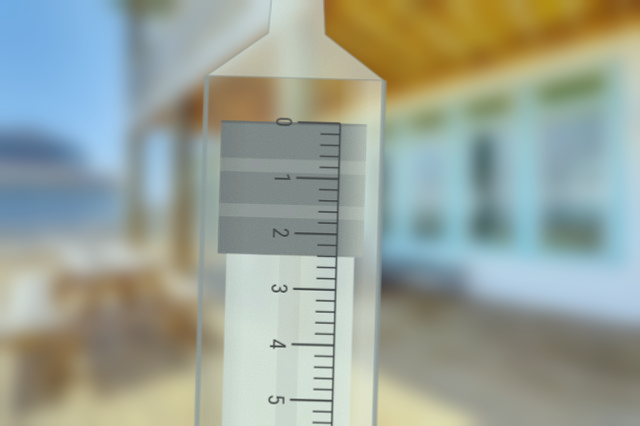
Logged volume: 0
